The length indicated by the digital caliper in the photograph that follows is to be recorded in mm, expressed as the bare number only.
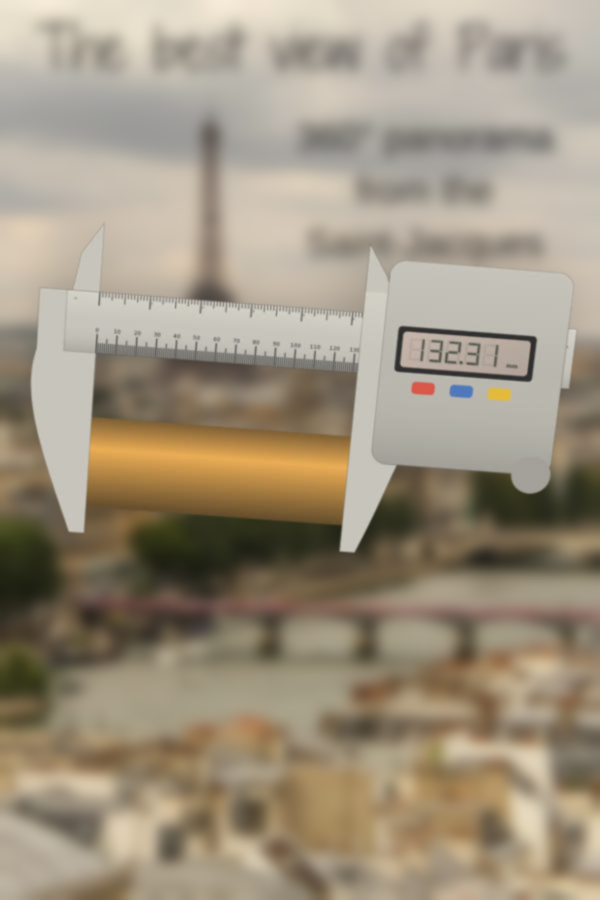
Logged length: 132.31
